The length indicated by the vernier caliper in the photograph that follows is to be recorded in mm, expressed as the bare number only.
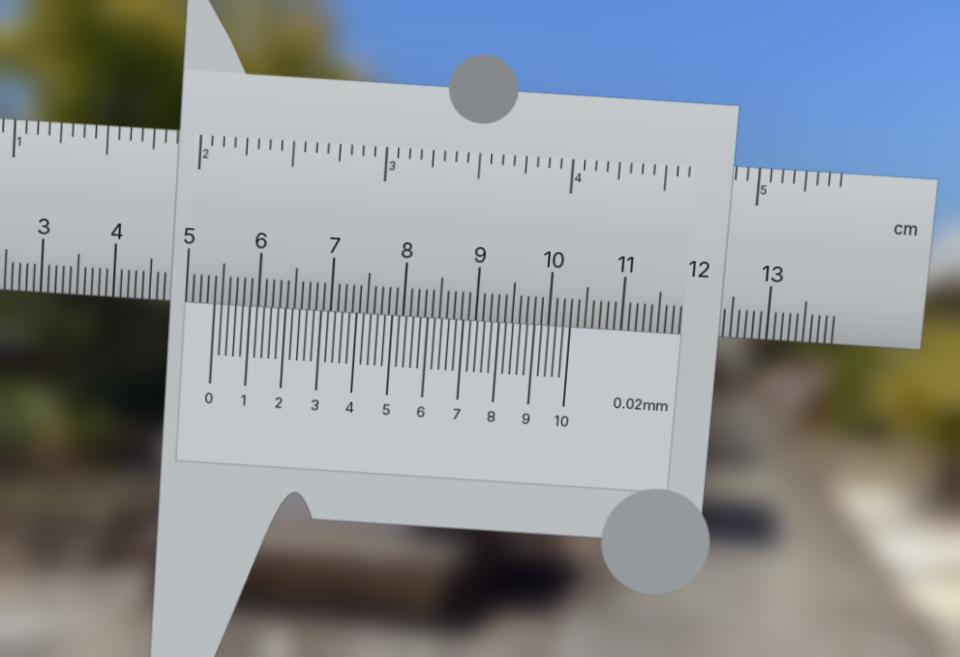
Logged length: 54.0
